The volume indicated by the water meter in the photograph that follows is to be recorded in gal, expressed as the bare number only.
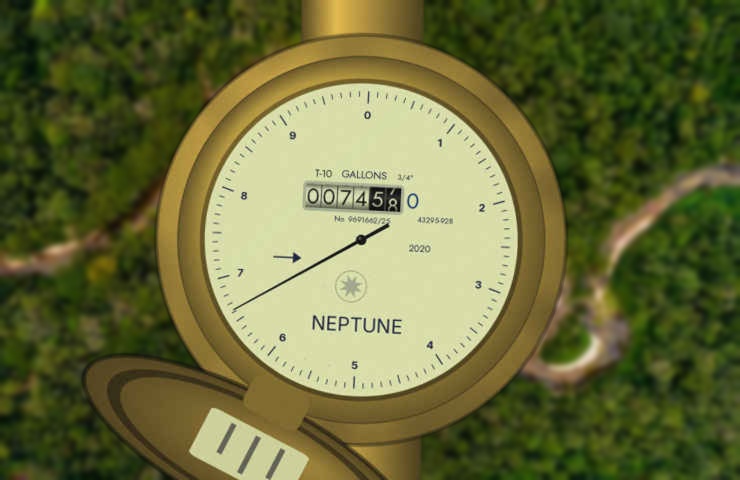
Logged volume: 74576.6
